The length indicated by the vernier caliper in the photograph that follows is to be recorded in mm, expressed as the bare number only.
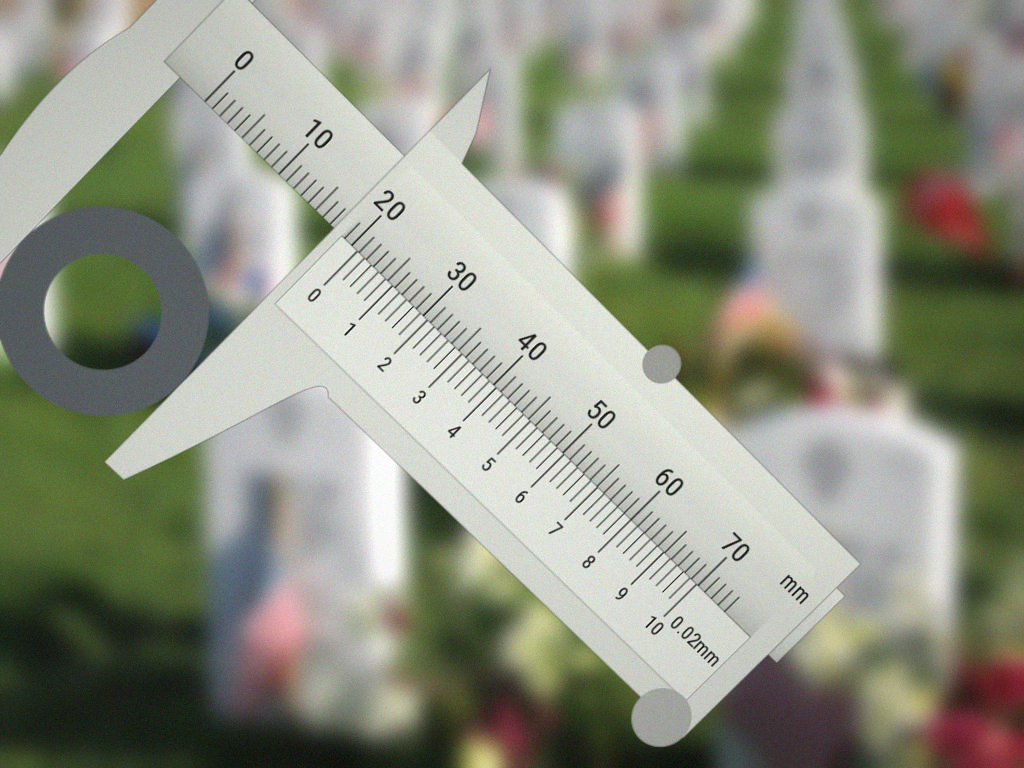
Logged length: 20.8
